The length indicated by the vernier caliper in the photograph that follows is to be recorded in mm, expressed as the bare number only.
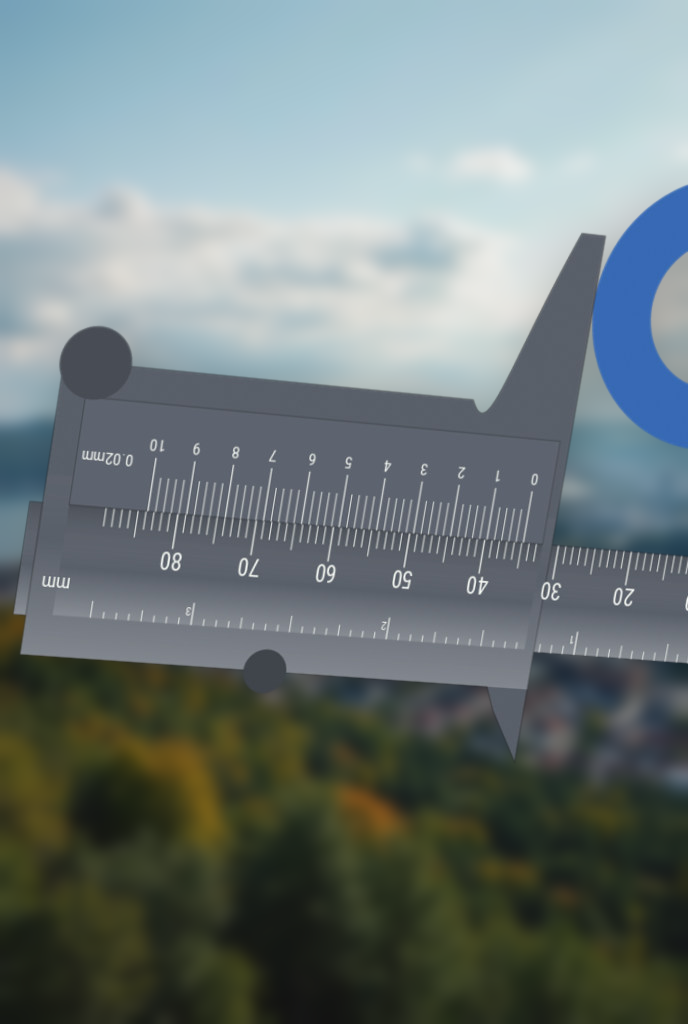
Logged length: 34.8
